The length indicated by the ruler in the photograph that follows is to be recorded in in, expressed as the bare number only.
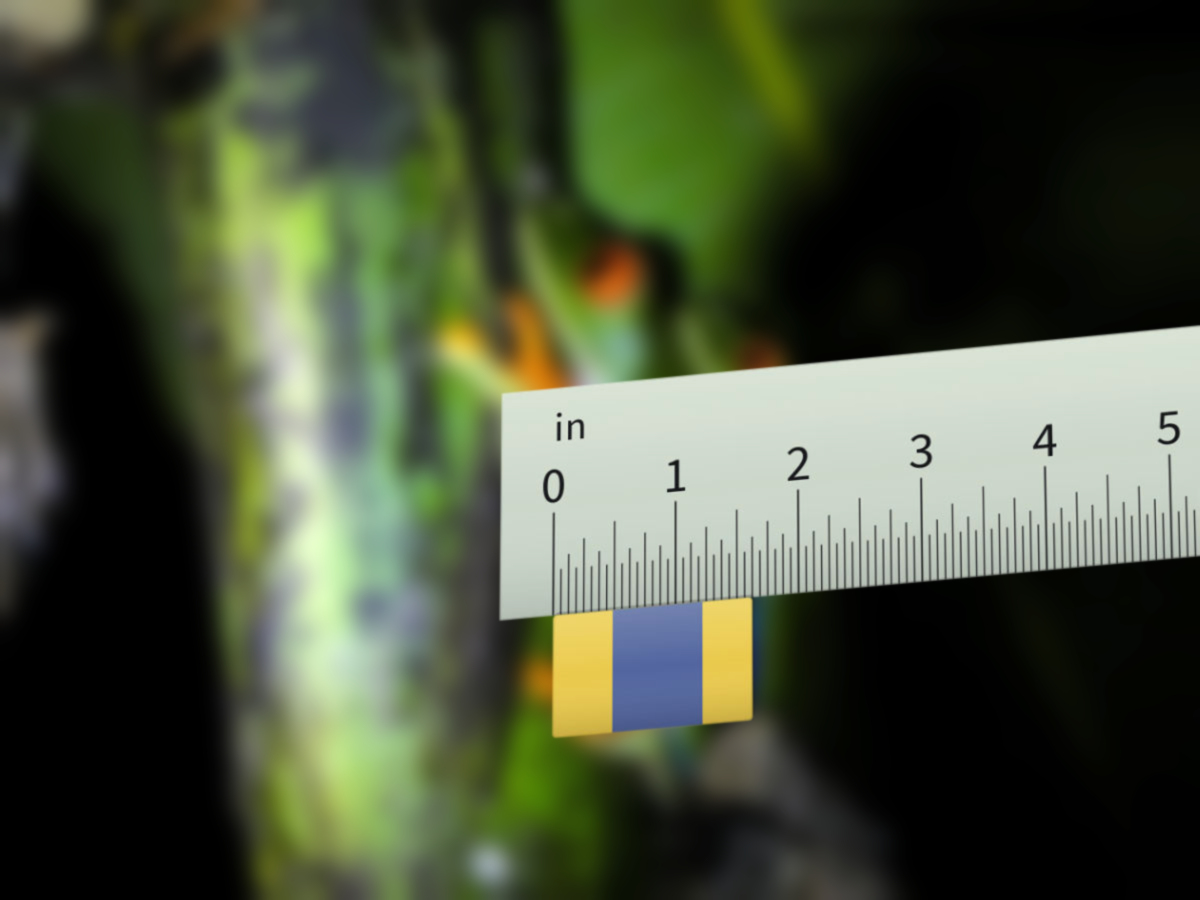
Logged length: 1.625
